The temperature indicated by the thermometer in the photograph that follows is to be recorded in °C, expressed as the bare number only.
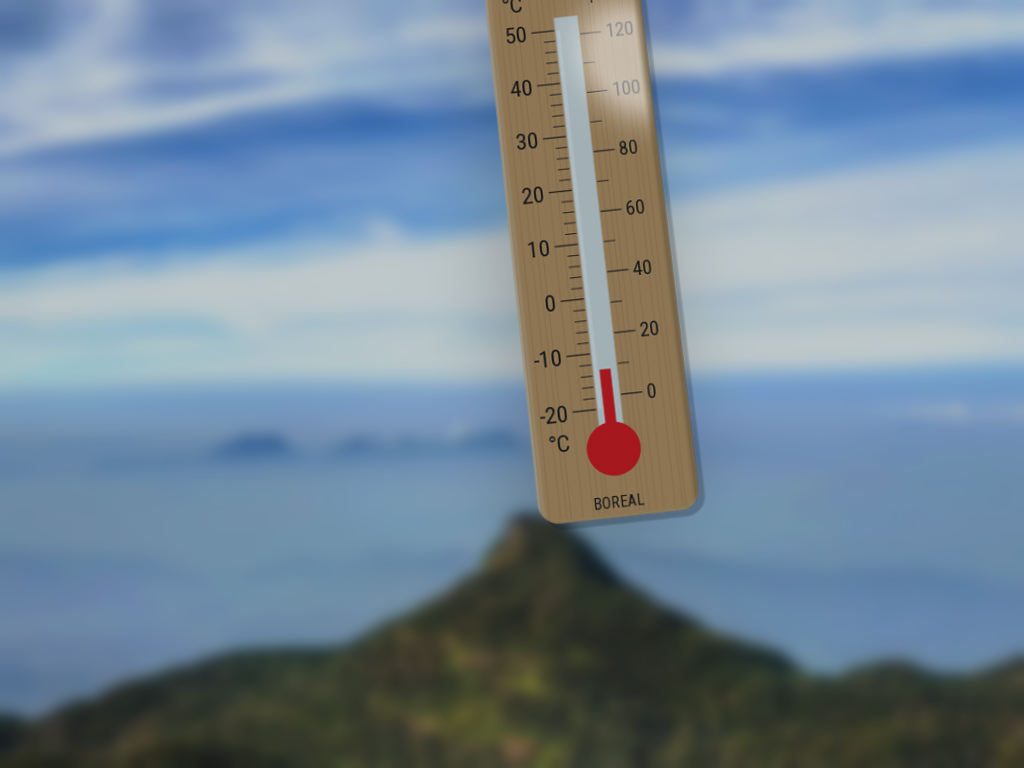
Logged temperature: -13
